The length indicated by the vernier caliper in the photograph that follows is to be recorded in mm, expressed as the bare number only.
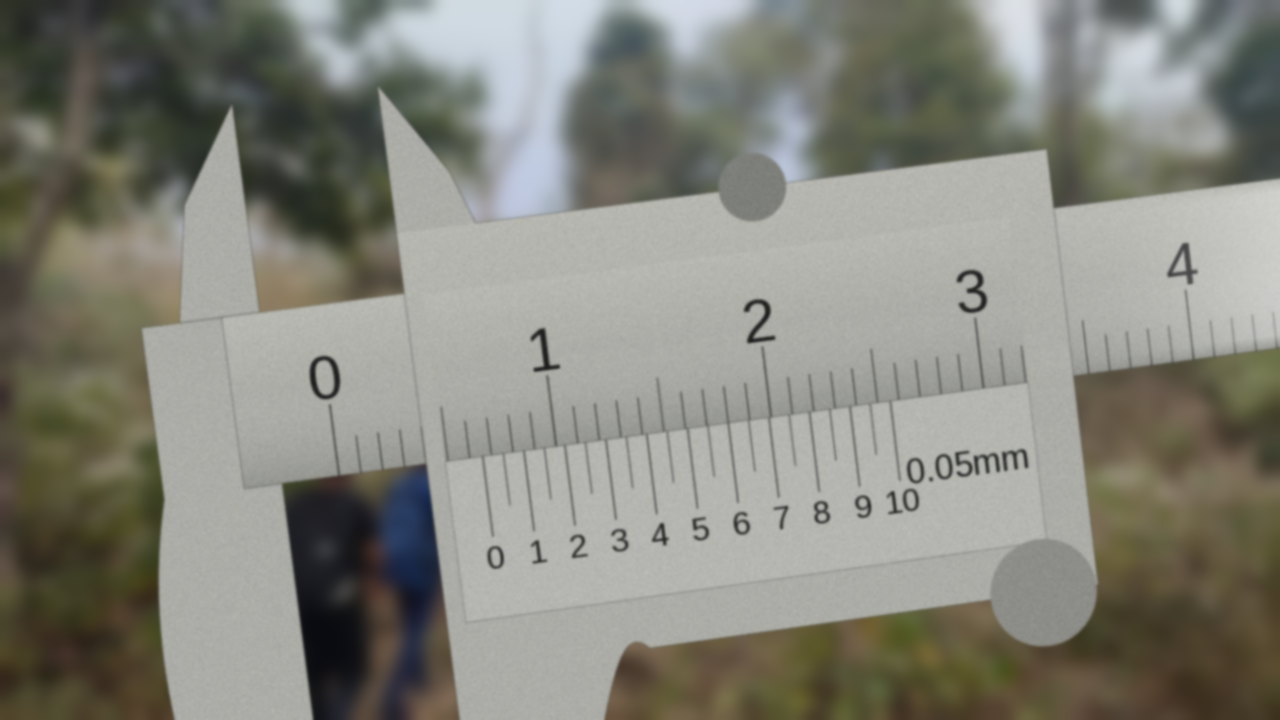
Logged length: 6.6
